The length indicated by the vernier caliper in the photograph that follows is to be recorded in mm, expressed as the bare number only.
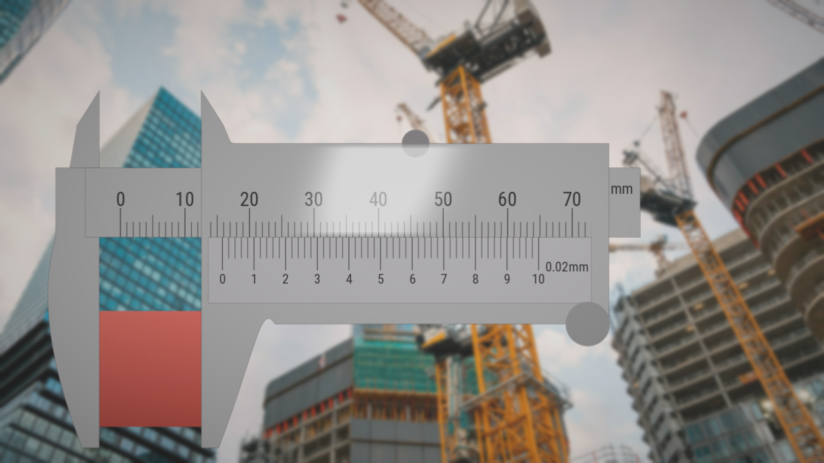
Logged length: 15.8
